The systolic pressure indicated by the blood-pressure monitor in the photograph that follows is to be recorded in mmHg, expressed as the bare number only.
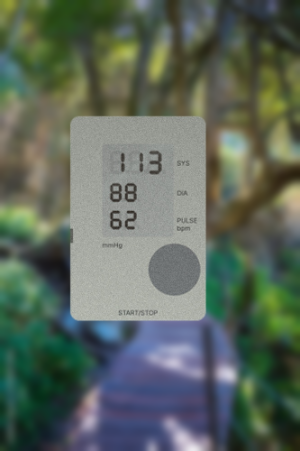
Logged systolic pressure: 113
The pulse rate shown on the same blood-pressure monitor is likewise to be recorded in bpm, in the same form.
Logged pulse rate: 62
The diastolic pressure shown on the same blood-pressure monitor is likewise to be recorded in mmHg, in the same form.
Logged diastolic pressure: 88
